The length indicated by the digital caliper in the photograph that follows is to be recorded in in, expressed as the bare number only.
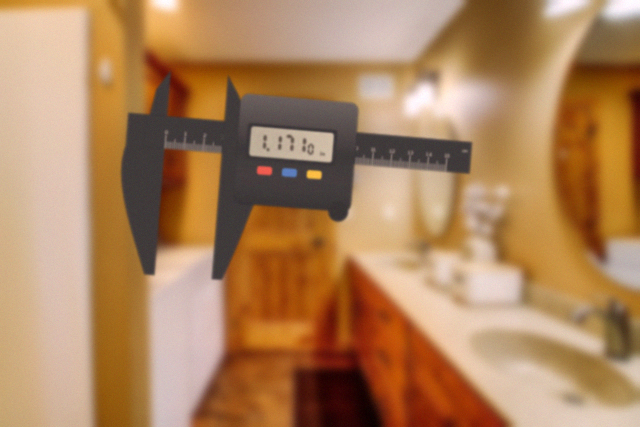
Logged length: 1.1710
